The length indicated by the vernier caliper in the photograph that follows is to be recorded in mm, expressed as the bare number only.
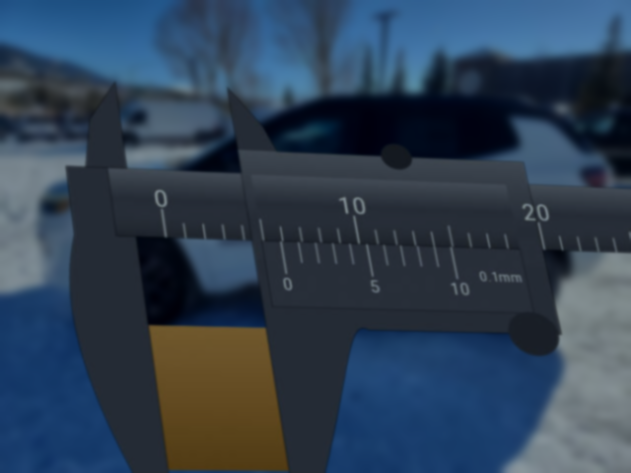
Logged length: 5.9
